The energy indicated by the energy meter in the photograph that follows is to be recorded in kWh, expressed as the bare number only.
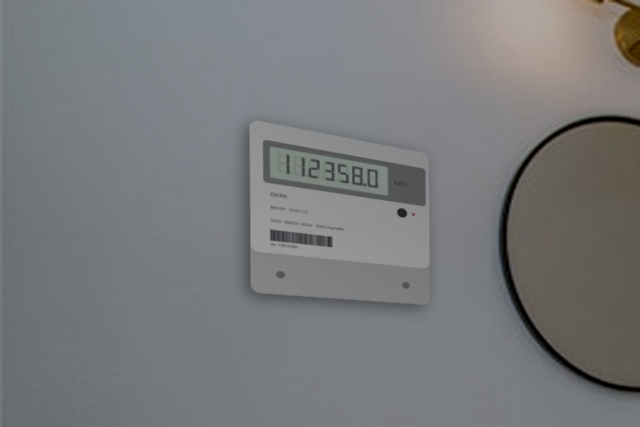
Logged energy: 112358.0
